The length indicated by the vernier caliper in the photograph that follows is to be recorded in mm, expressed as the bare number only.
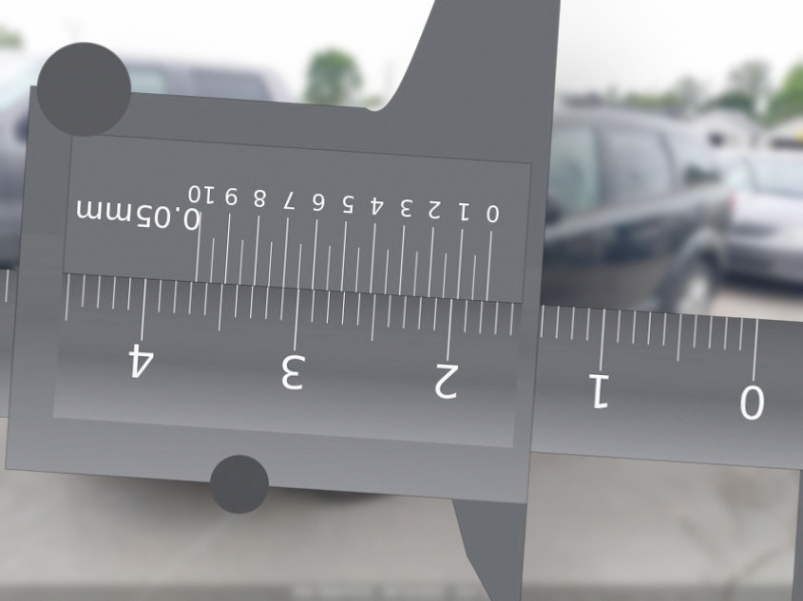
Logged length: 17.7
